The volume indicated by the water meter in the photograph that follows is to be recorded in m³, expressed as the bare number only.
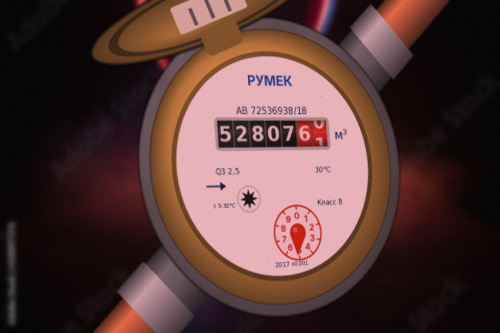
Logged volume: 52807.605
